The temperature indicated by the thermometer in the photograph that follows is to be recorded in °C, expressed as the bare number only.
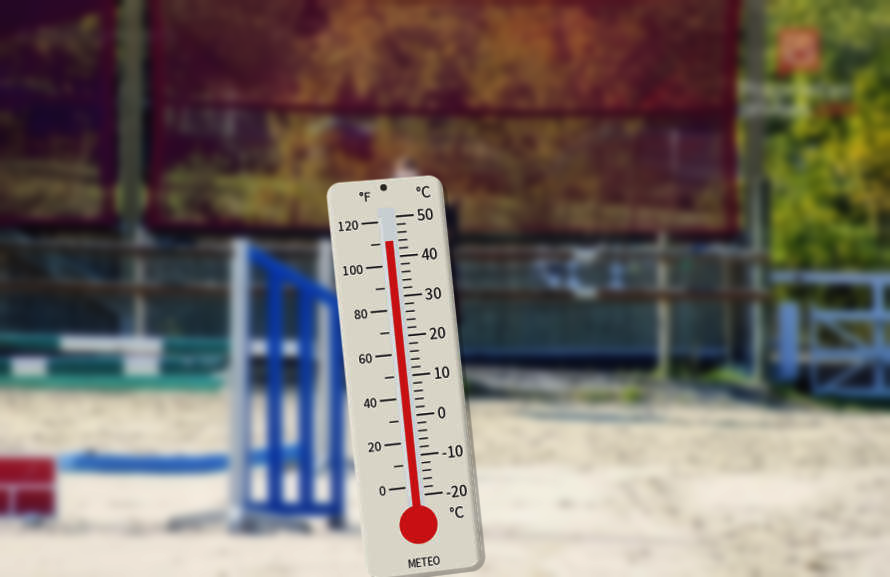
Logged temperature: 44
